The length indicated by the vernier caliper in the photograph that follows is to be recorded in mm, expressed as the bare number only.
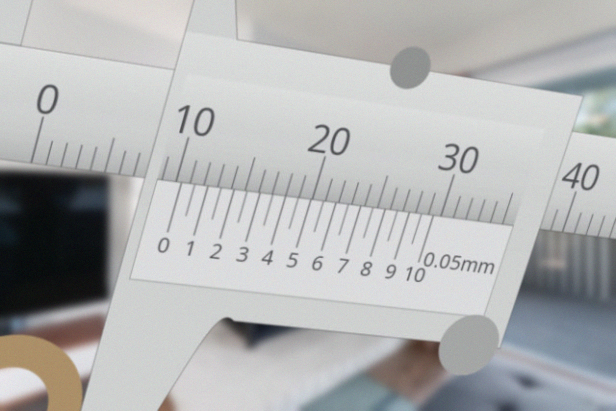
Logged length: 10.4
